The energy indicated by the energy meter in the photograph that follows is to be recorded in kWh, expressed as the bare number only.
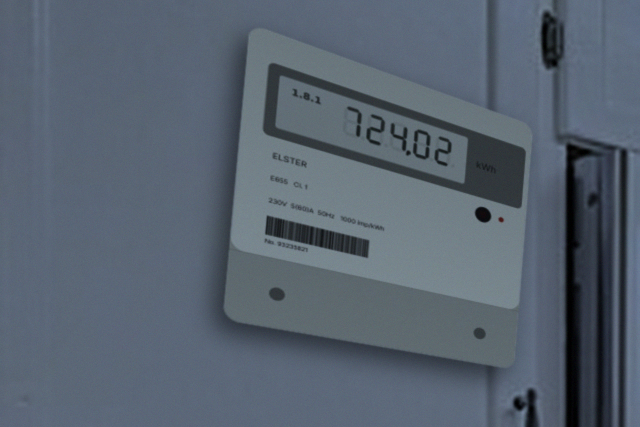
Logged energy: 724.02
